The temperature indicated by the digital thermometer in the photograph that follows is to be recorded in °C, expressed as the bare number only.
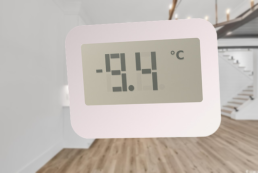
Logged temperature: -9.4
